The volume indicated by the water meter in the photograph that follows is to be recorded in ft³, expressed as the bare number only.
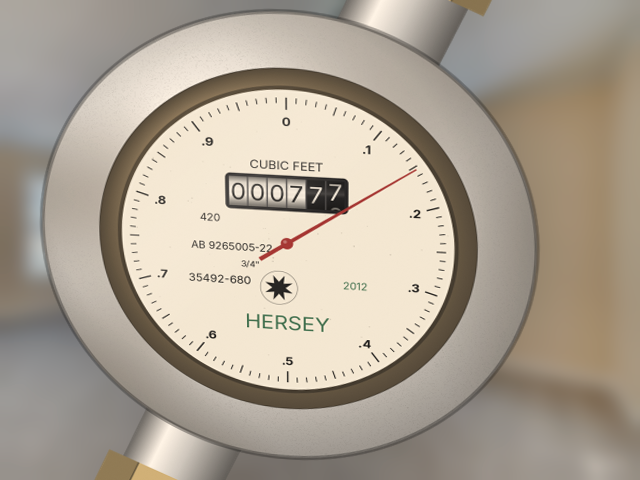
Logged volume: 777.15
